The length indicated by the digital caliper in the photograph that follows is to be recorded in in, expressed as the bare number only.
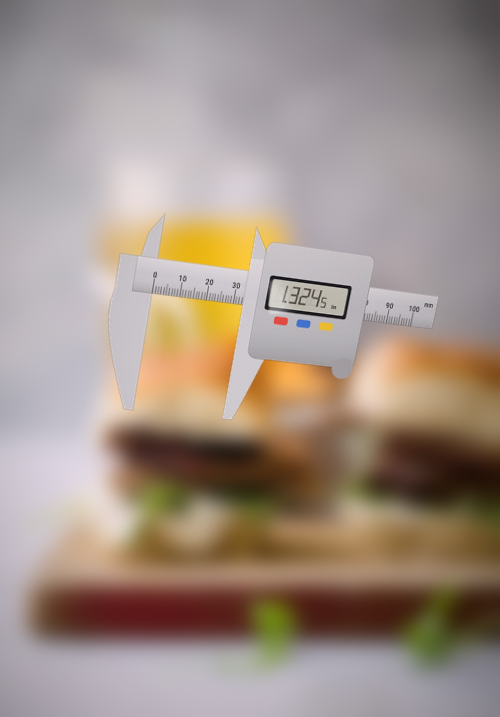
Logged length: 1.3245
